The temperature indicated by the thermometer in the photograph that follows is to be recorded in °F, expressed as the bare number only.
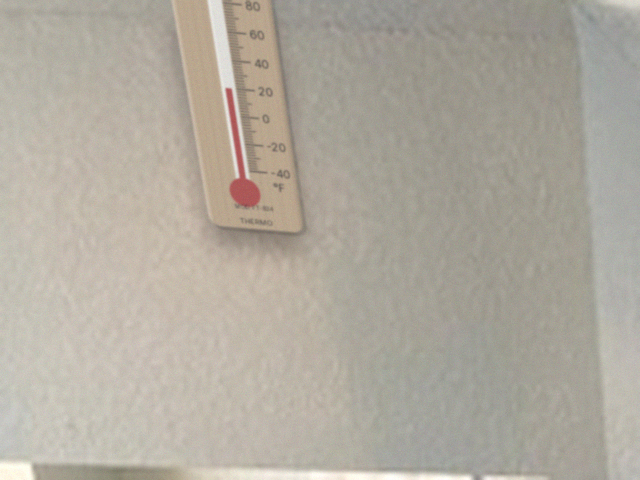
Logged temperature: 20
